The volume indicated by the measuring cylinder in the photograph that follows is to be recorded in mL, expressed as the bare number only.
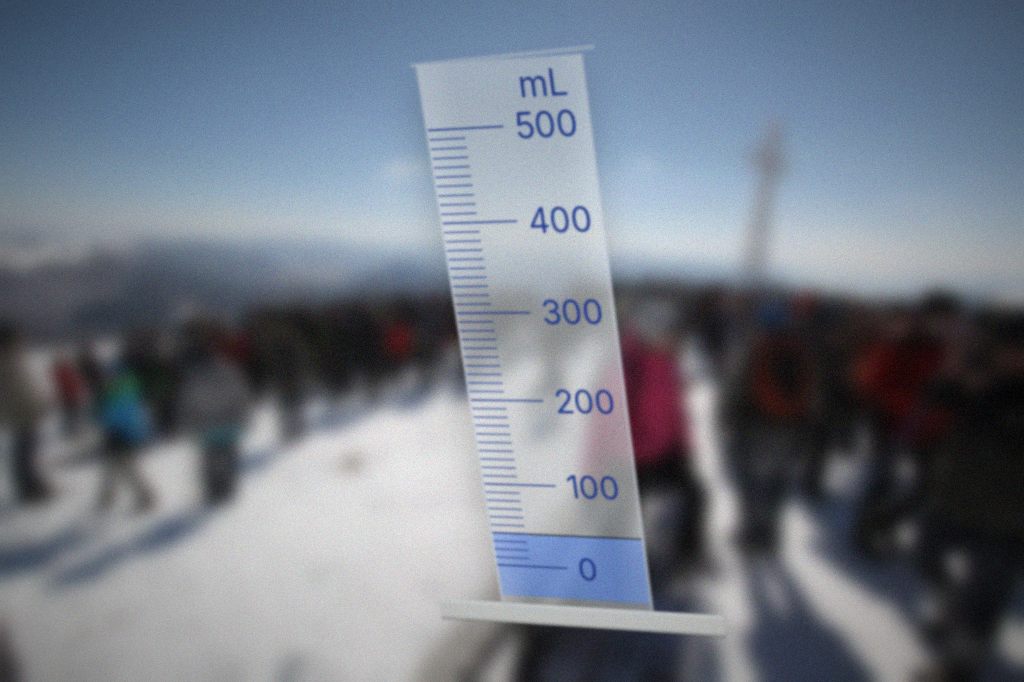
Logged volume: 40
